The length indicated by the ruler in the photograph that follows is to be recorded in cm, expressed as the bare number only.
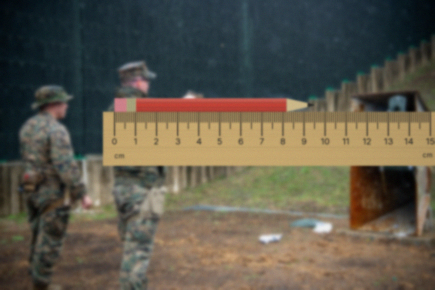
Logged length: 9.5
